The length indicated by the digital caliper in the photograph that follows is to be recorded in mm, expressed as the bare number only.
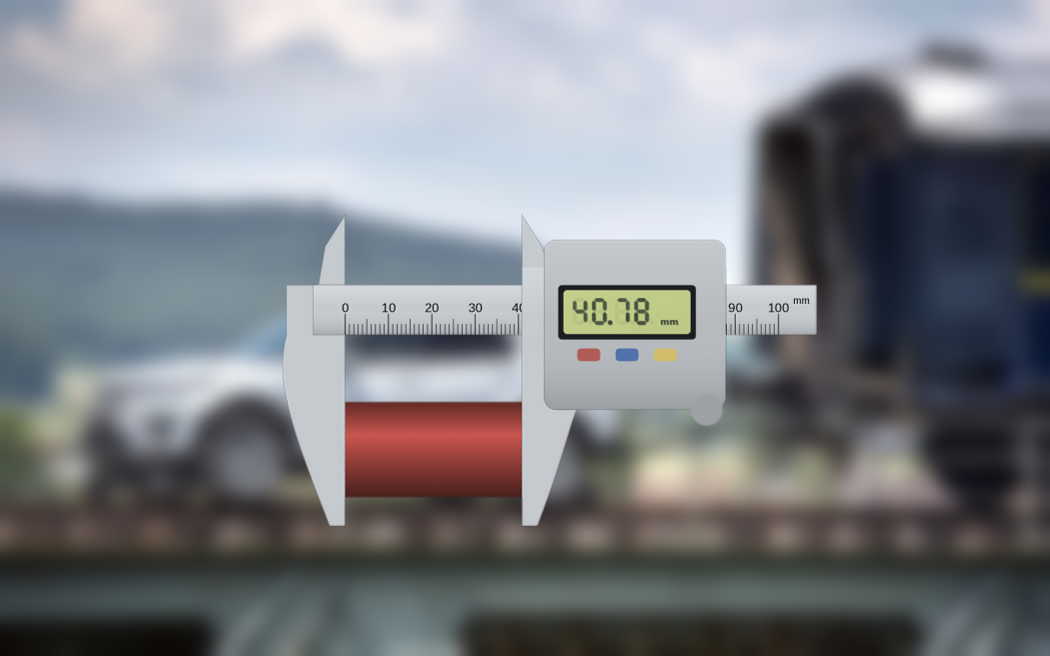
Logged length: 40.78
